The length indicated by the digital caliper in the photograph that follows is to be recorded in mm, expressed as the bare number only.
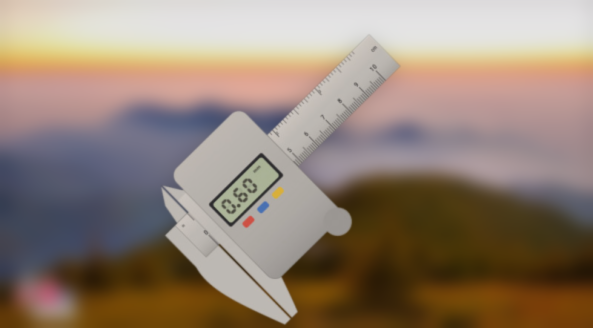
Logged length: 0.60
